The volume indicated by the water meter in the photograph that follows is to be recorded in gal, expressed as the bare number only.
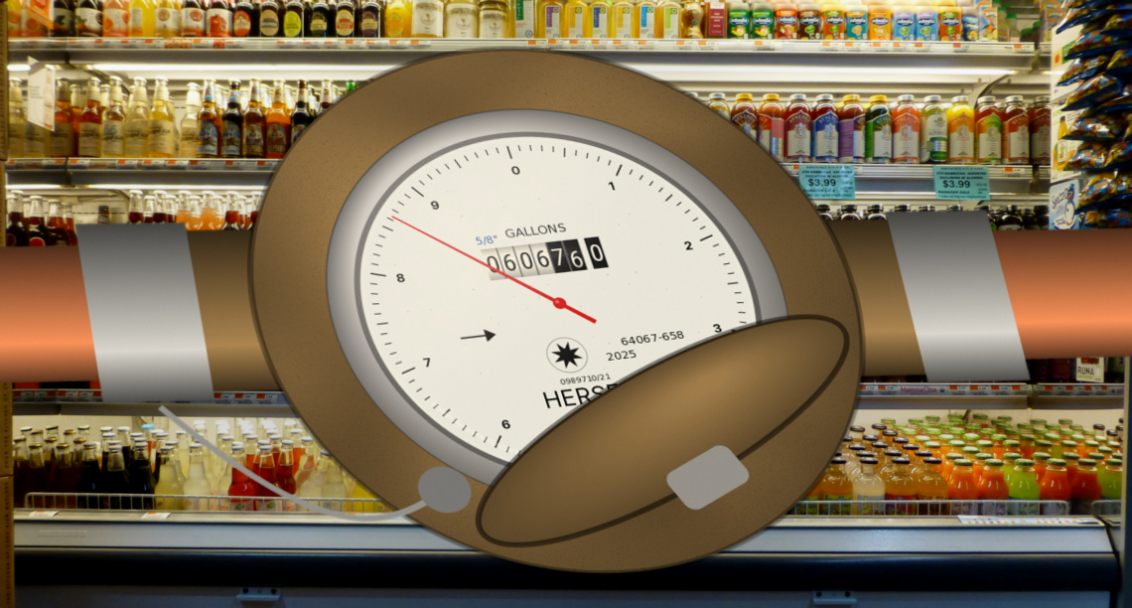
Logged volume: 606758.6
